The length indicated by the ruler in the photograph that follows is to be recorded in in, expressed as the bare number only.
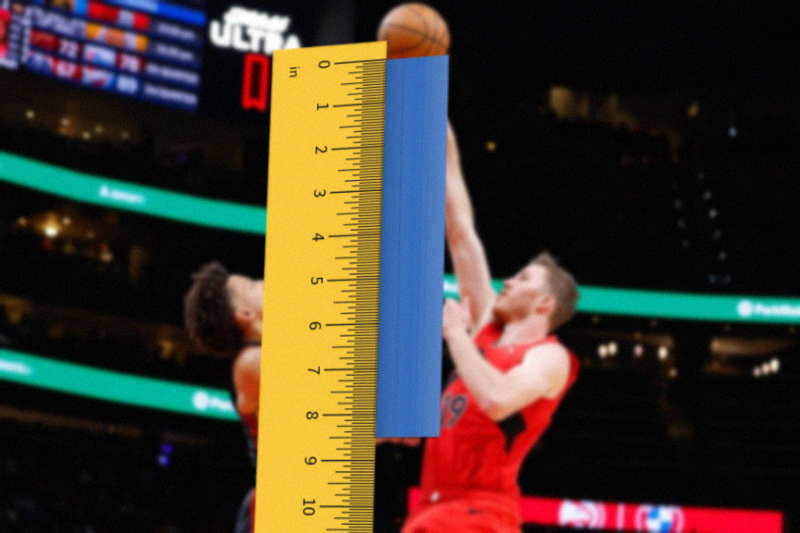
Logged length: 8.5
